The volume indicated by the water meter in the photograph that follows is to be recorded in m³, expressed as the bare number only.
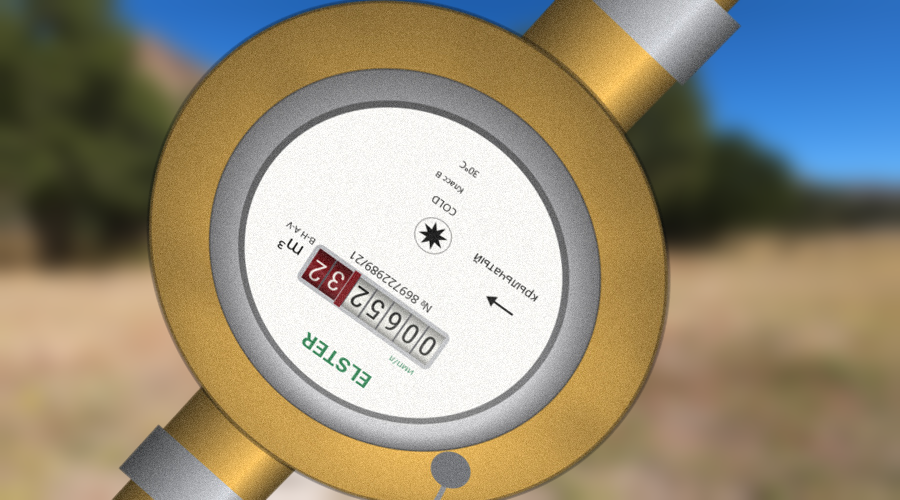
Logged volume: 652.32
